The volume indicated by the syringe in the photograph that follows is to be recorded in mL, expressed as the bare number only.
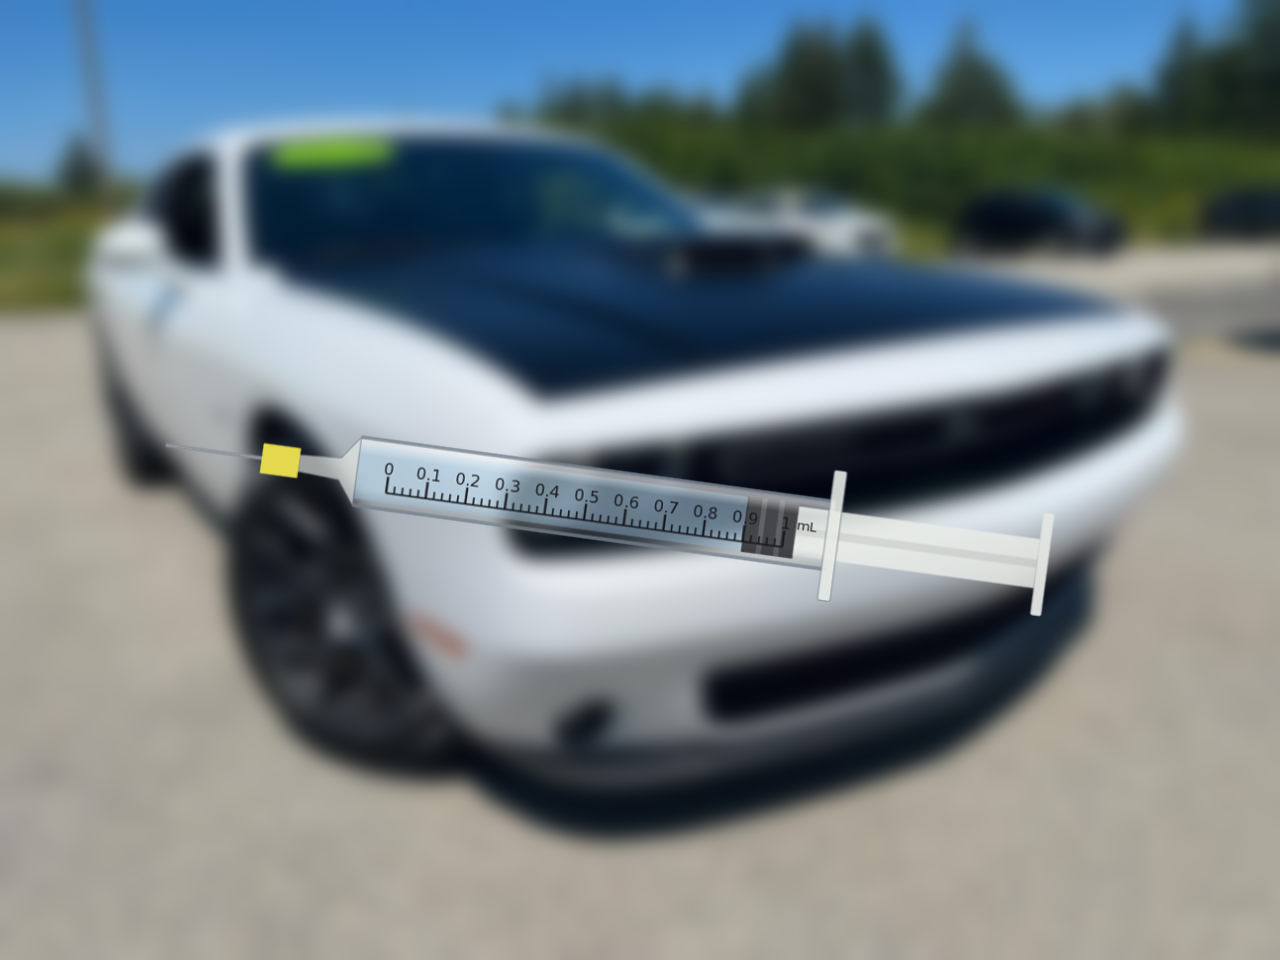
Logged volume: 0.9
